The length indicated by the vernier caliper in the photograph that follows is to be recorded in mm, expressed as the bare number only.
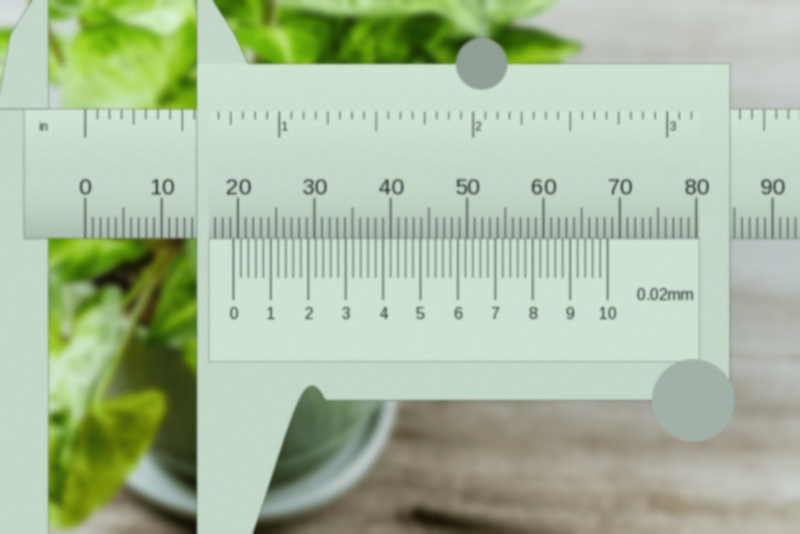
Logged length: 19.4
